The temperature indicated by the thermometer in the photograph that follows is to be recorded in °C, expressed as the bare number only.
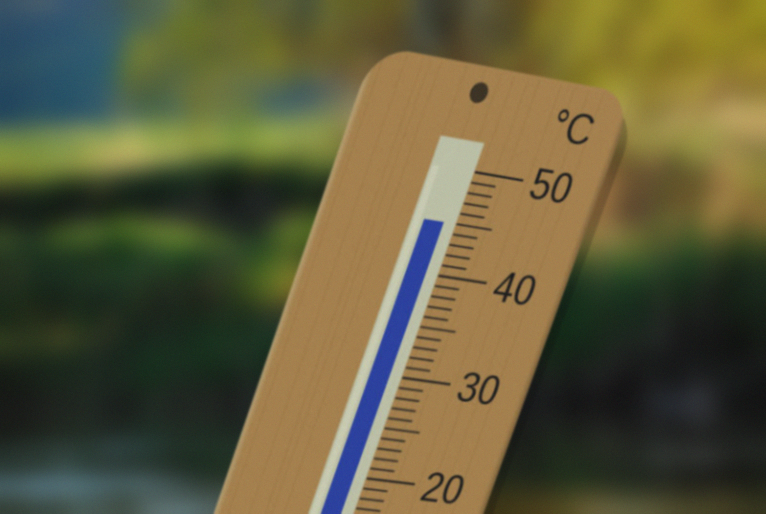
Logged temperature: 45
